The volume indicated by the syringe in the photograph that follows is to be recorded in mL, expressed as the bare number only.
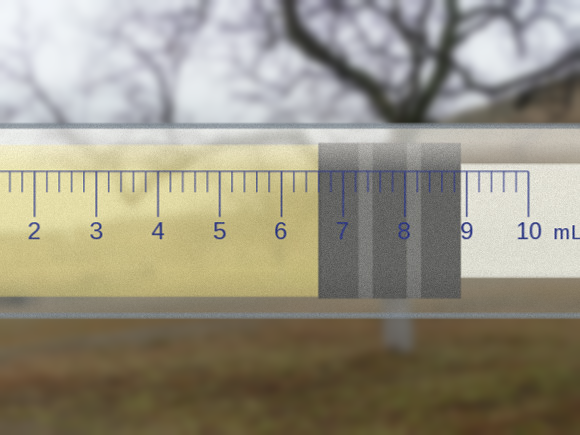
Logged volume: 6.6
